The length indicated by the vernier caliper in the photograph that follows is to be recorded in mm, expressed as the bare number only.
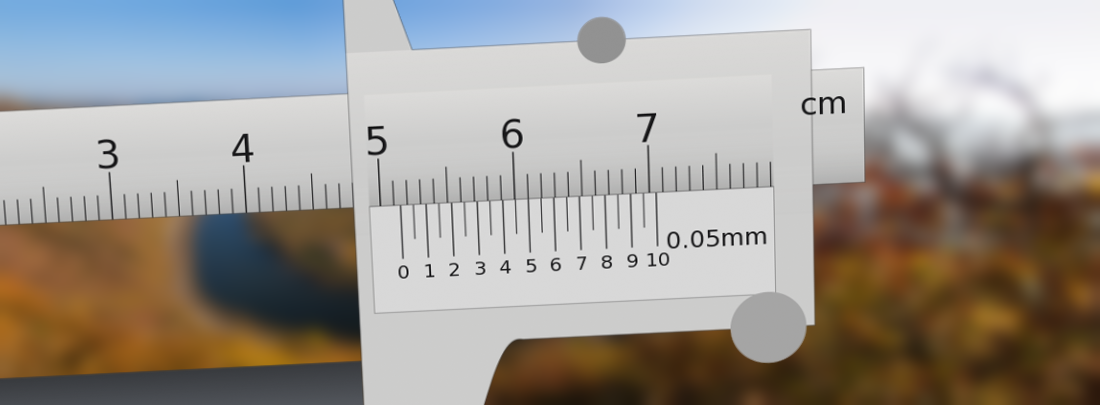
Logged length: 51.5
